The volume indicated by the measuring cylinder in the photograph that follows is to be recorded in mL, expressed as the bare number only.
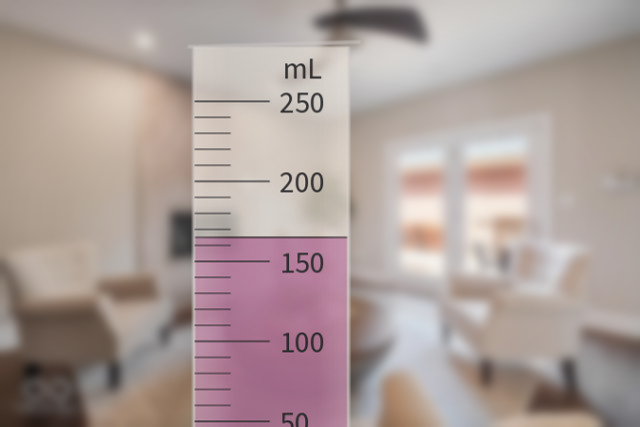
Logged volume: 165
